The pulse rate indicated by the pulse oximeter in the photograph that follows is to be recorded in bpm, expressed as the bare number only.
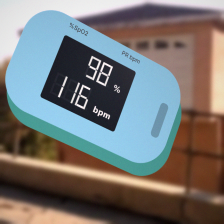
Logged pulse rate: 116
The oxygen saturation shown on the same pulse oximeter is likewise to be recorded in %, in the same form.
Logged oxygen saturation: 98
